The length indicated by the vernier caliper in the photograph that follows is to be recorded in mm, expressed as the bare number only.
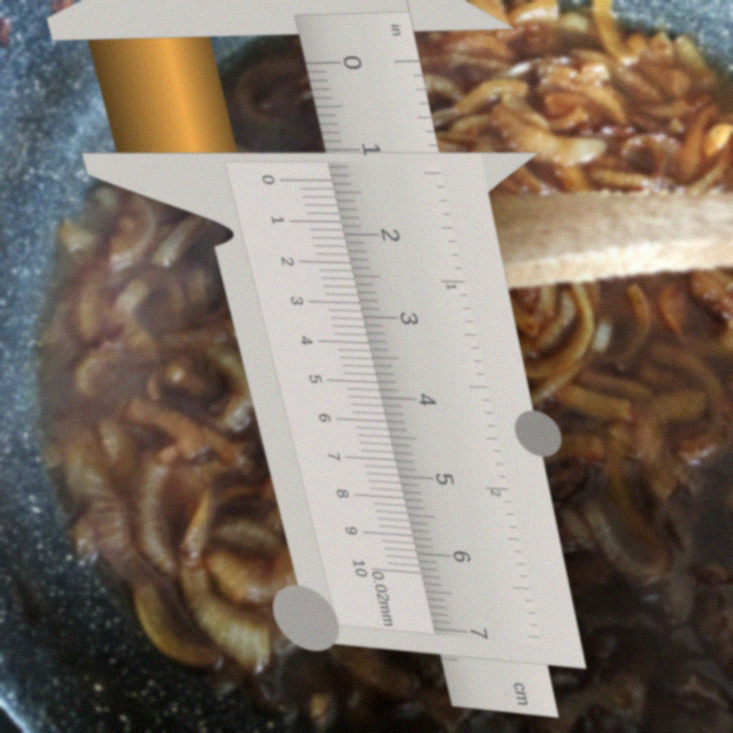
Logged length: 13.6
